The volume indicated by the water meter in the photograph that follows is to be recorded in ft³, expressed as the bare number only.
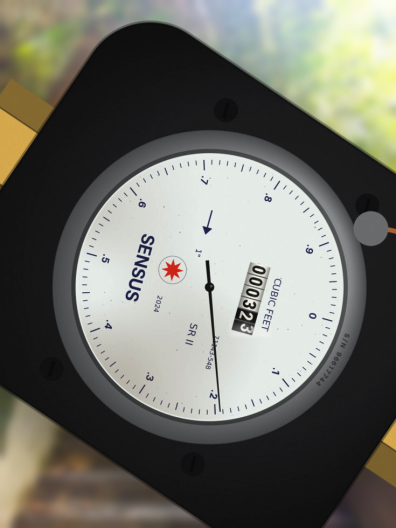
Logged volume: 323.19
